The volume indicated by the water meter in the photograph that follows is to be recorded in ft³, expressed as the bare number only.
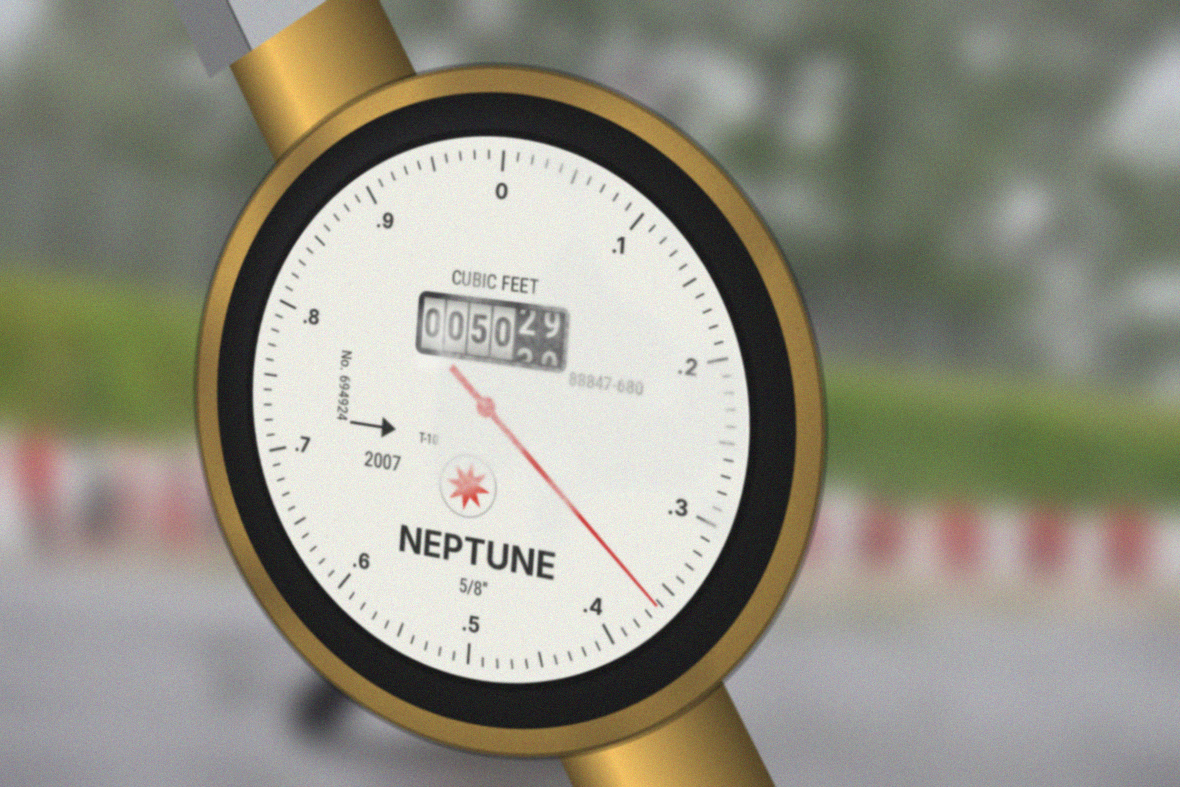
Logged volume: 5029.36
